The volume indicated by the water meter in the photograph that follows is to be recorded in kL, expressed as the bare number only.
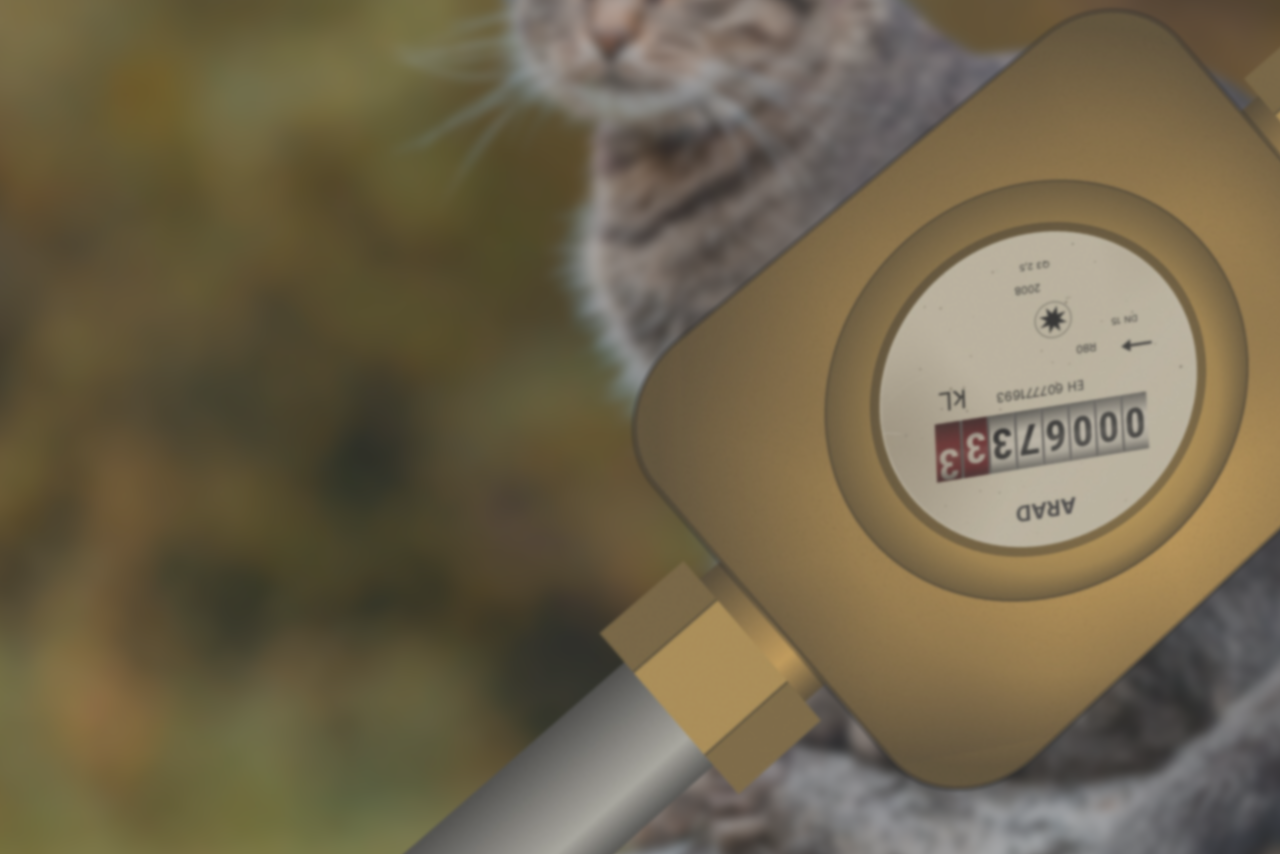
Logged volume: 673.33
